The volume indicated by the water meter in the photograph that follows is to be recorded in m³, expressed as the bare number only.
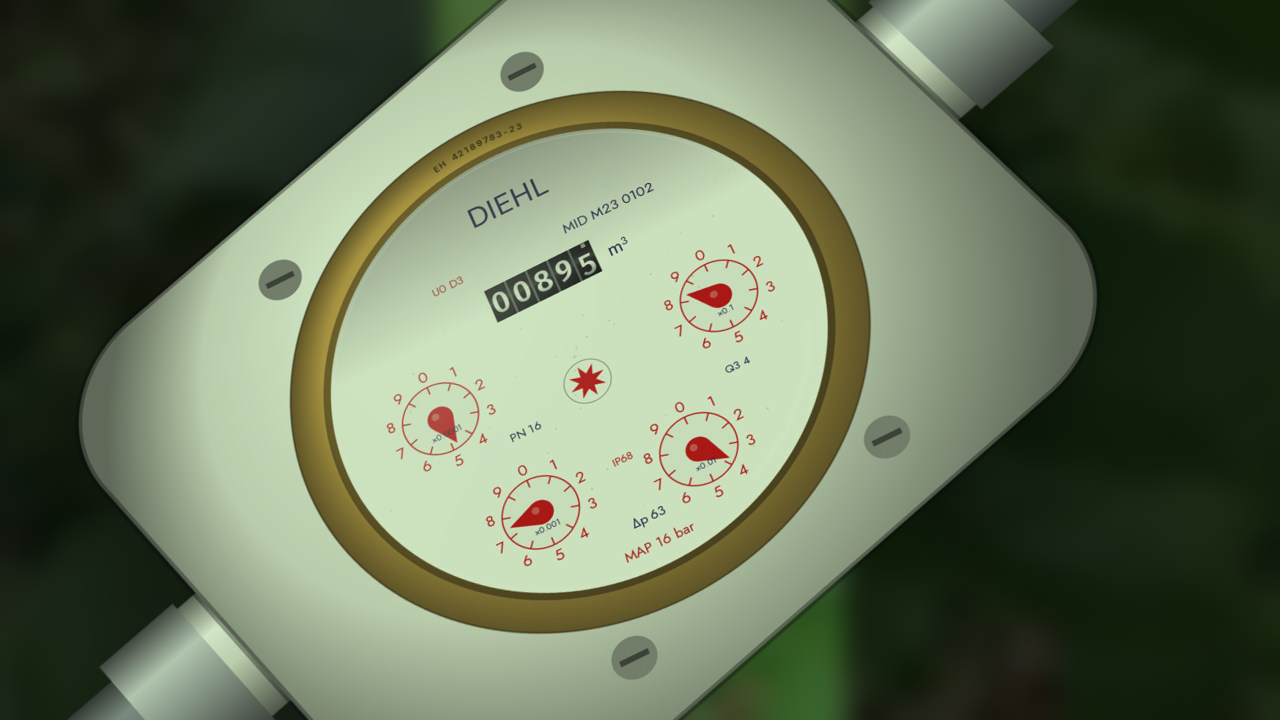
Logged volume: 894.8374
